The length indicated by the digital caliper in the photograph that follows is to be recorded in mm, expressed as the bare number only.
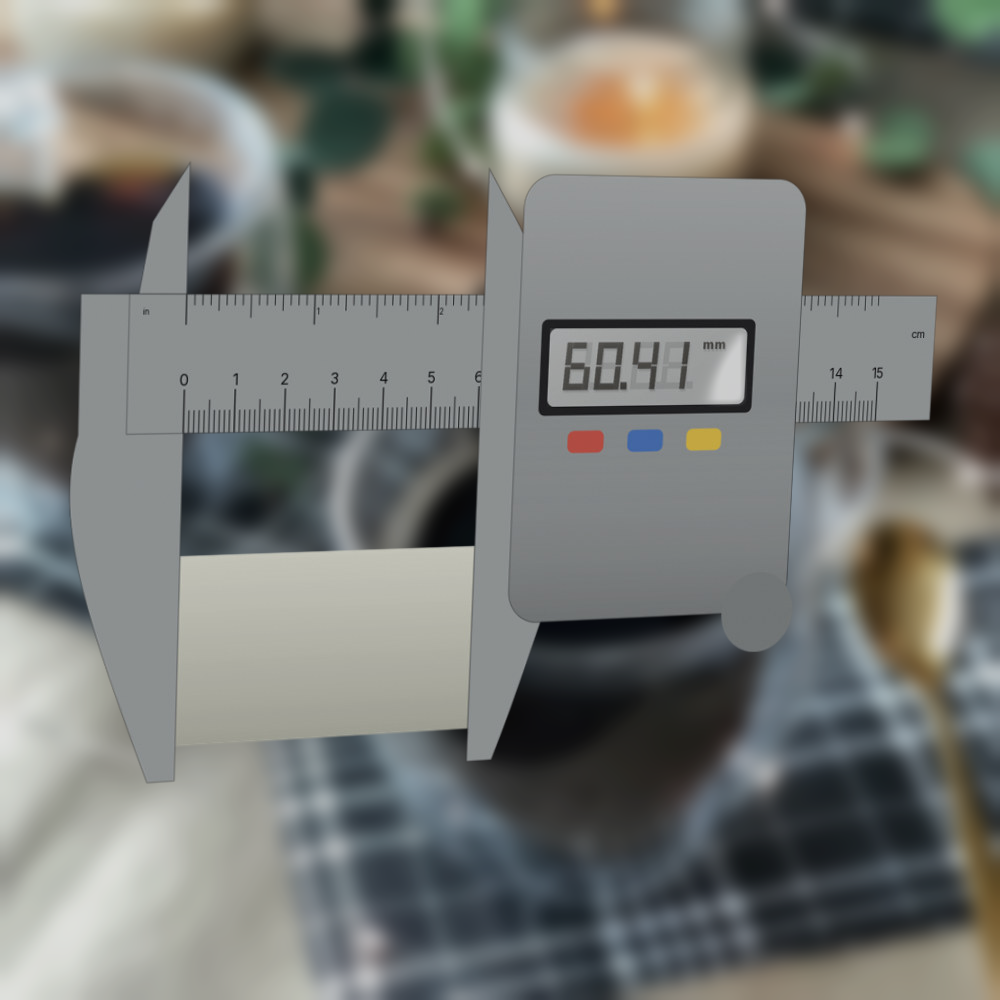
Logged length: 60.41
